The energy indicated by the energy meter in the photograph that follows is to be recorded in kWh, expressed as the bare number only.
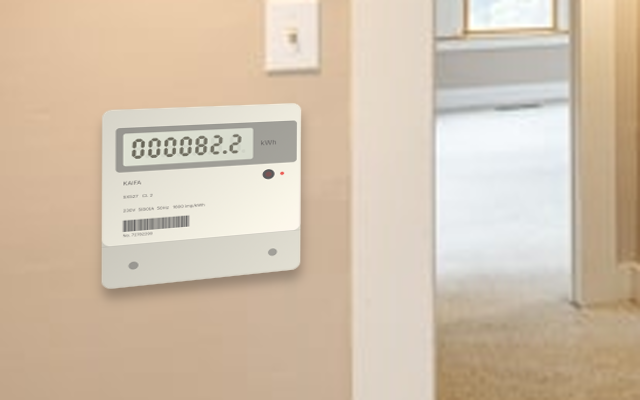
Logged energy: 82.2
